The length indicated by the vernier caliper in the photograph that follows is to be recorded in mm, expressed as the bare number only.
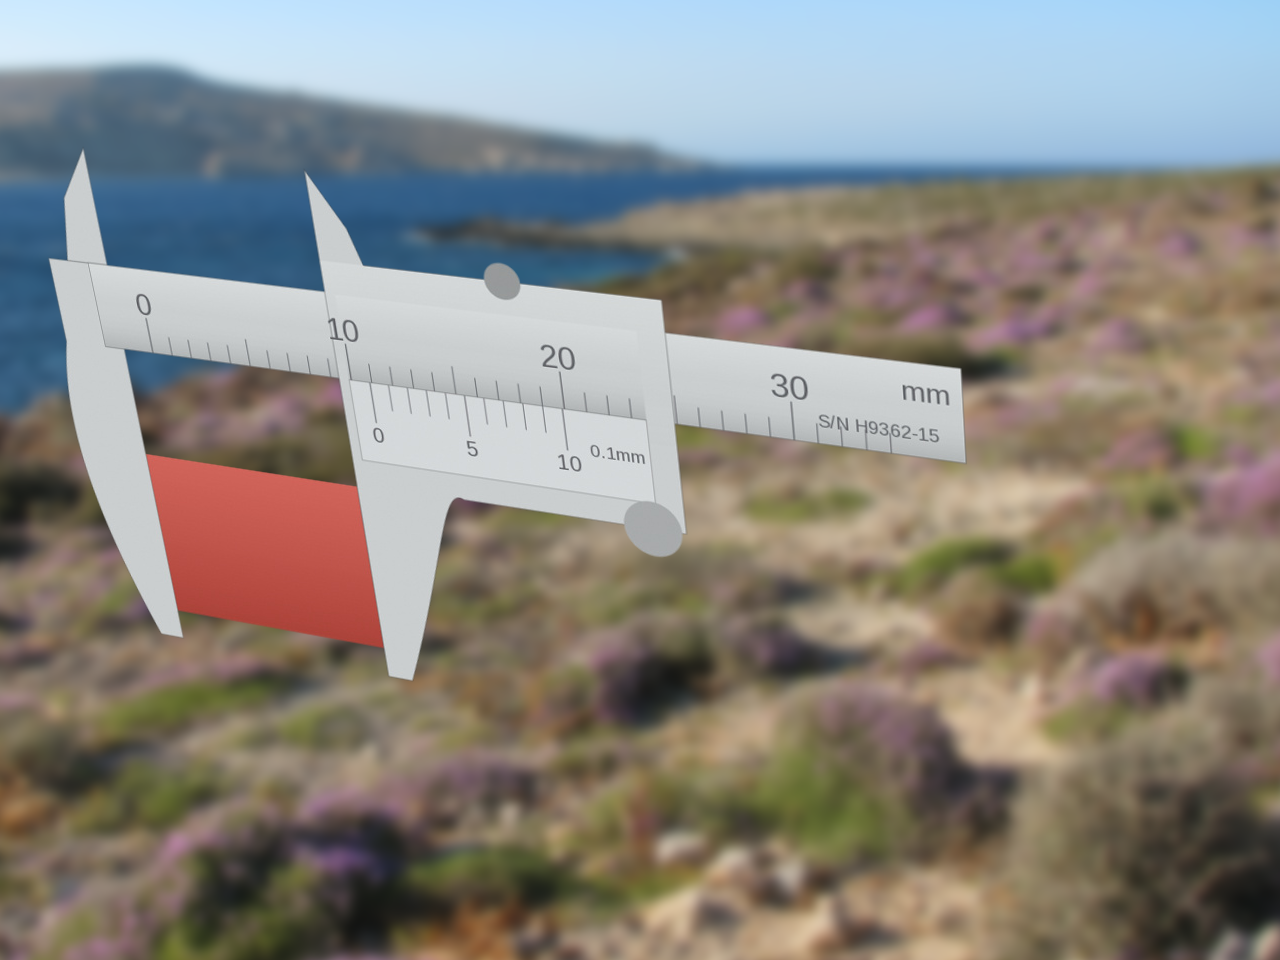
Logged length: 10.9
